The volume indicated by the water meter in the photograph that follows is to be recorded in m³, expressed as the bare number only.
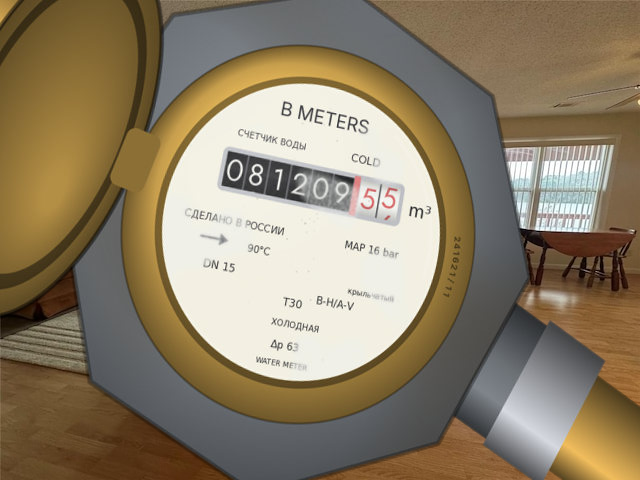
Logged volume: 81209.55
